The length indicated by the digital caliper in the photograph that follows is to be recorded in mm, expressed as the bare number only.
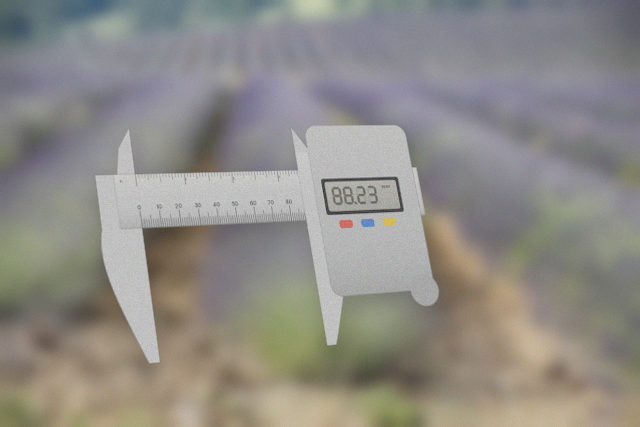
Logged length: 88.23
